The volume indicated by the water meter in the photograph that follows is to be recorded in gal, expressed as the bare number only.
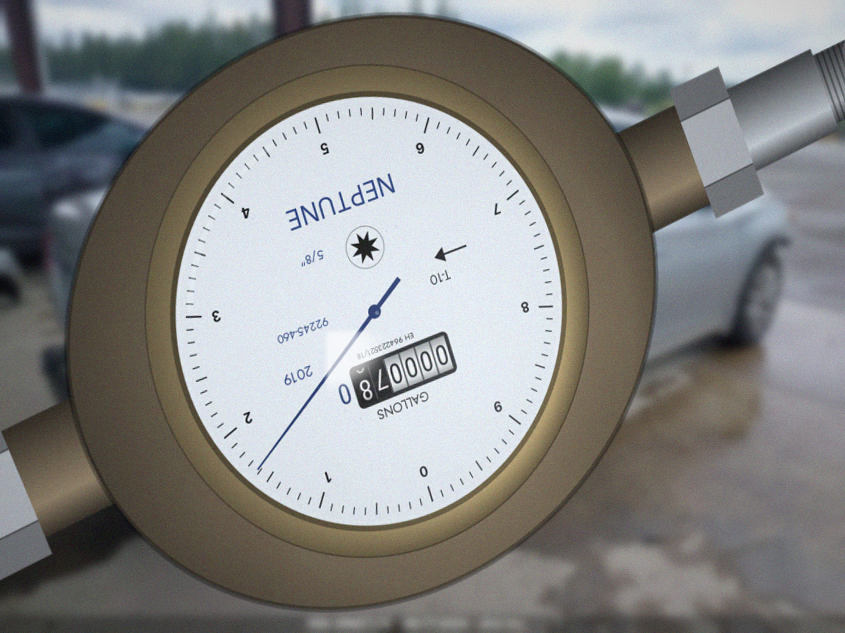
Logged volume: 781.6
